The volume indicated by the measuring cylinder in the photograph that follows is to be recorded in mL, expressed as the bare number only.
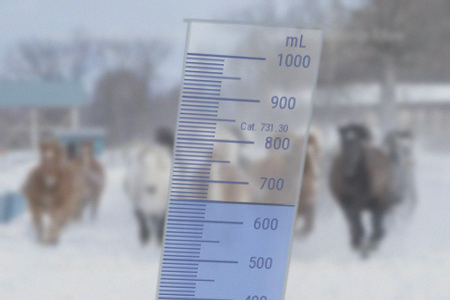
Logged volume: 650
